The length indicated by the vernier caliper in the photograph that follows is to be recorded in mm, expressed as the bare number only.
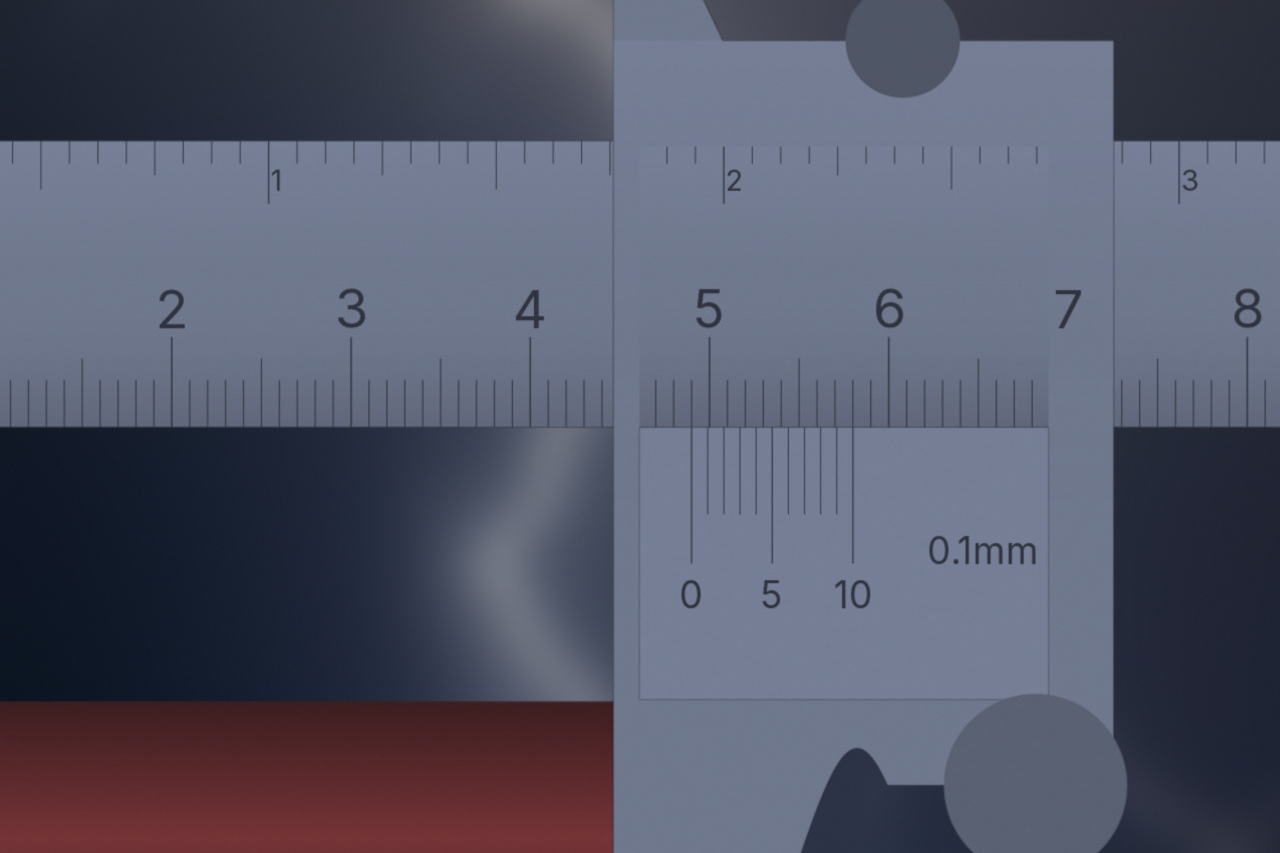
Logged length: 49.0
